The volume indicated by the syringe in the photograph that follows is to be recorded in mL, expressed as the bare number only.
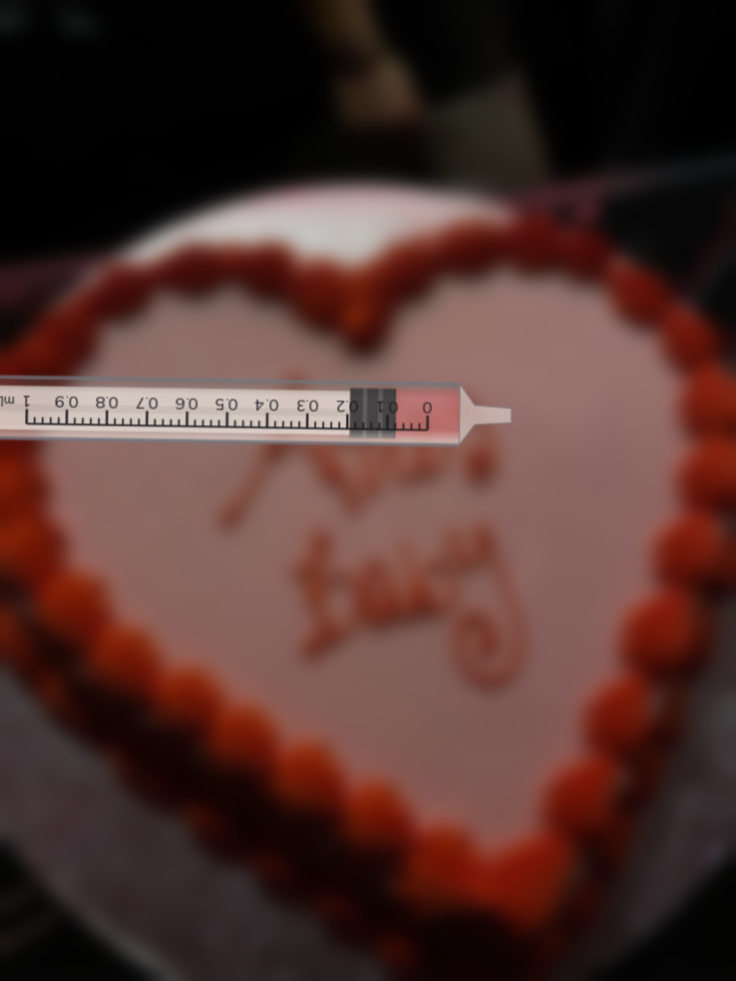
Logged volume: 0.08
